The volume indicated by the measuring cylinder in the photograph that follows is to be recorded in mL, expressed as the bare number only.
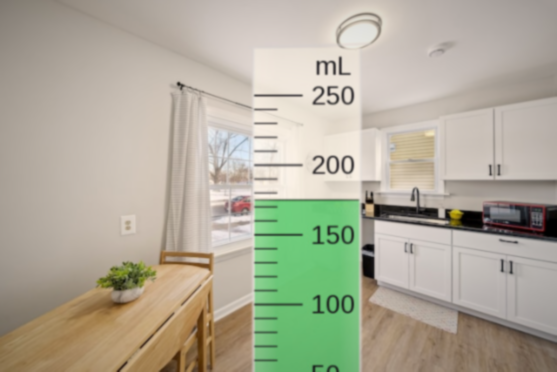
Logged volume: 175
